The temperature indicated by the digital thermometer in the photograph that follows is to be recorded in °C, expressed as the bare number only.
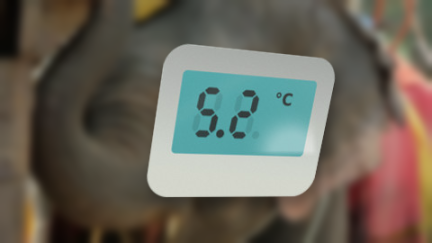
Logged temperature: 5.2
